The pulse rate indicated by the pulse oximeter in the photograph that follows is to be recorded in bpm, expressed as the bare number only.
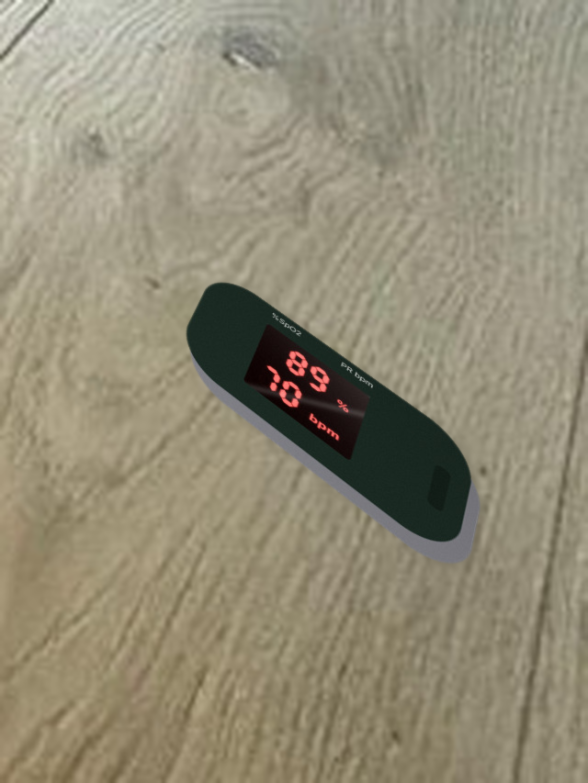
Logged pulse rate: 70
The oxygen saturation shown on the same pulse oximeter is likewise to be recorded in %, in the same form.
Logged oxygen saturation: 89
